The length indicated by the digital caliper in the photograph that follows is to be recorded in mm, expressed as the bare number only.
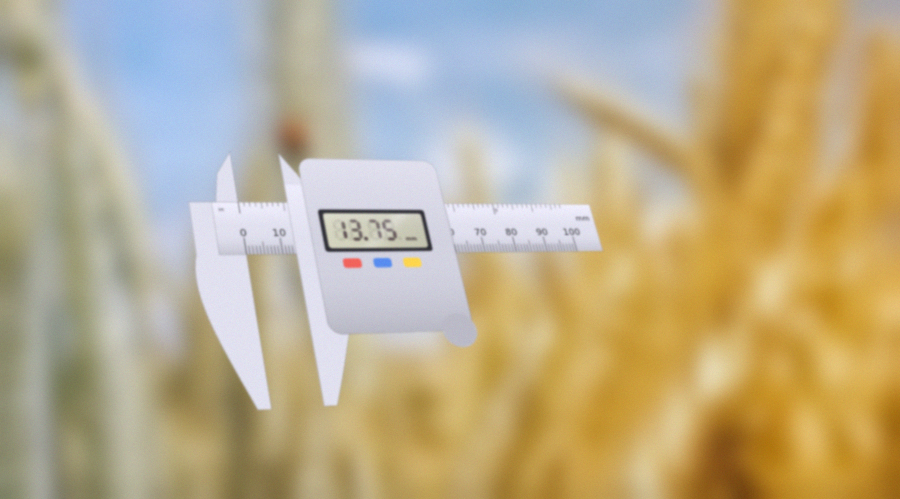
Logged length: 13.75
